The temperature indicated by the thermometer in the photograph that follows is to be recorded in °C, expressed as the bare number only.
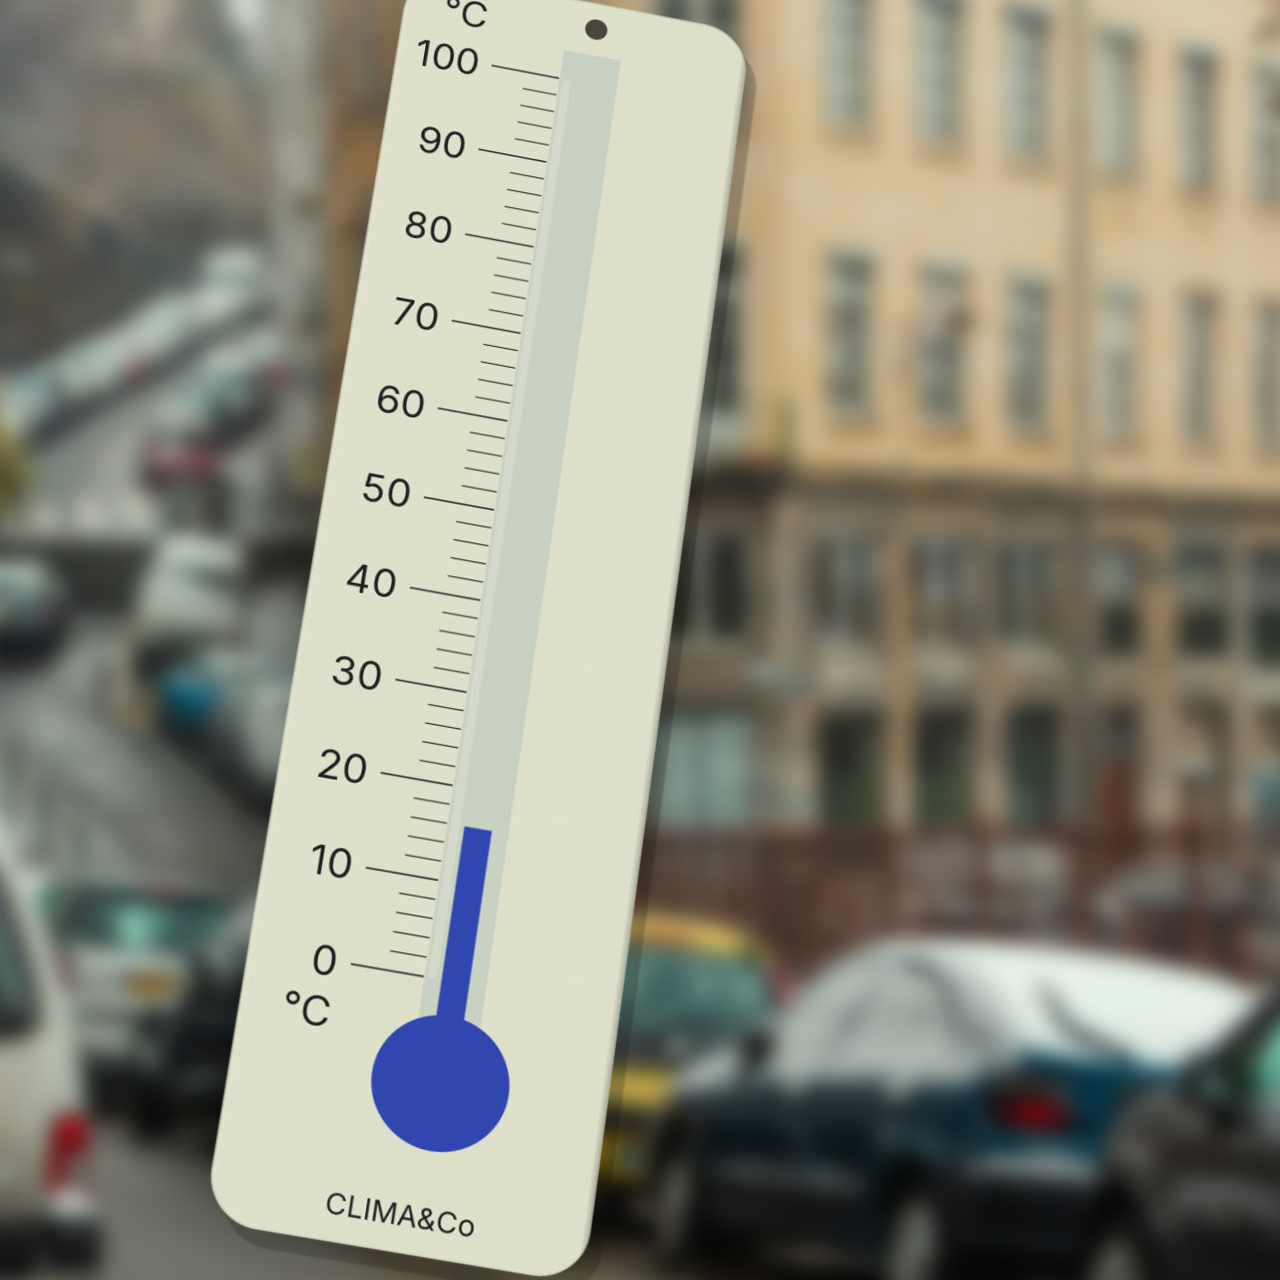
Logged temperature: 16
